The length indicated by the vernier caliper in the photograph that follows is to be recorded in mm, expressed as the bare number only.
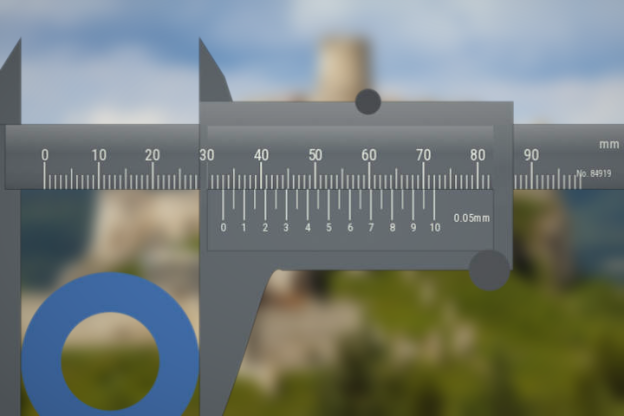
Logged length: 33.0
